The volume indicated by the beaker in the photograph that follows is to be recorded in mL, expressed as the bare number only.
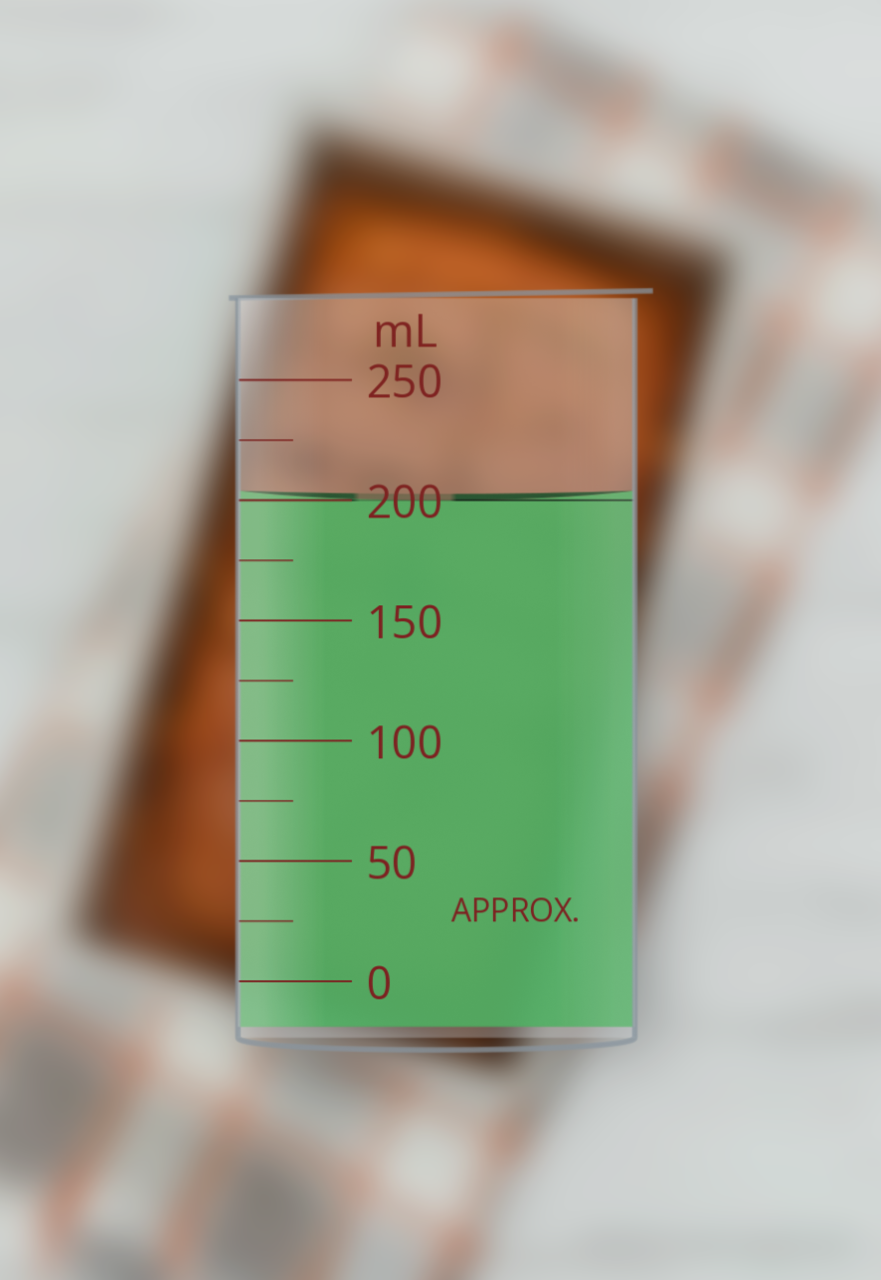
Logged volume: 200
